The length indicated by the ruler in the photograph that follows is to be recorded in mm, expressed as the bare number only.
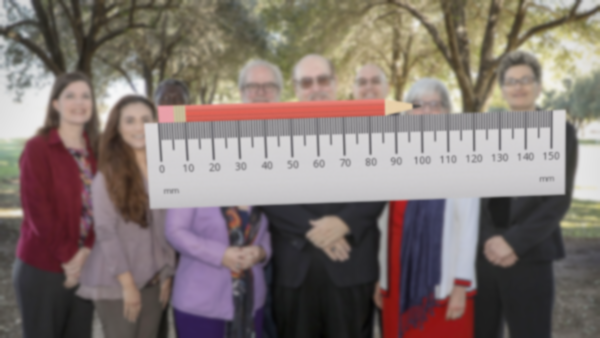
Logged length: 100
